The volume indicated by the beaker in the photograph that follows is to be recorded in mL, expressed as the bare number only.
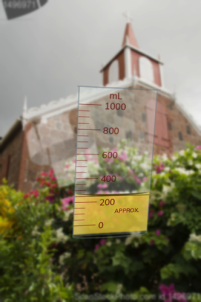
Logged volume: 250
